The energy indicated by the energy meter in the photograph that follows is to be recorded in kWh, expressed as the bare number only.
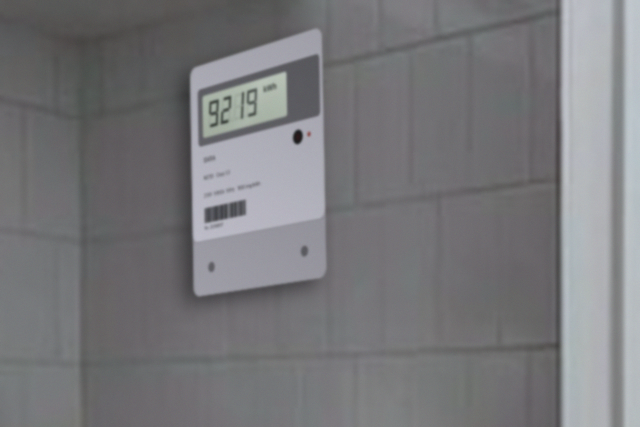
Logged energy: 9219
